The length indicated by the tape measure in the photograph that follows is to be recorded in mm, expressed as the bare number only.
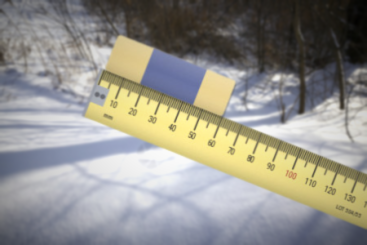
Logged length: 60
